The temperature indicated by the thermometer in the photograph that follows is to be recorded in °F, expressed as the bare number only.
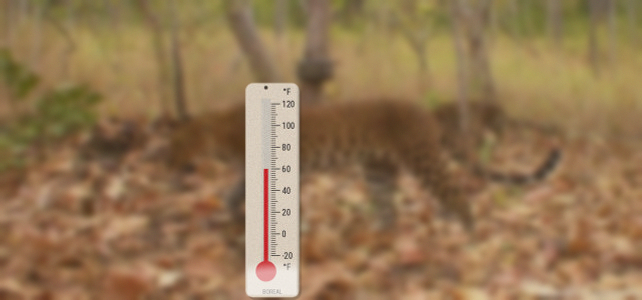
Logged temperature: 60
